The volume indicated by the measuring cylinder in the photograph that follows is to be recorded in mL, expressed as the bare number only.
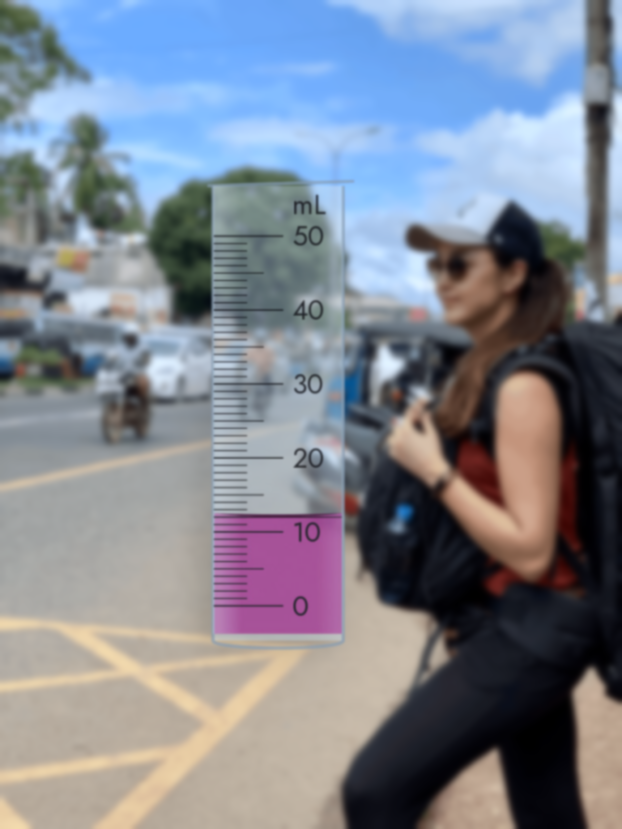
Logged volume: 12
